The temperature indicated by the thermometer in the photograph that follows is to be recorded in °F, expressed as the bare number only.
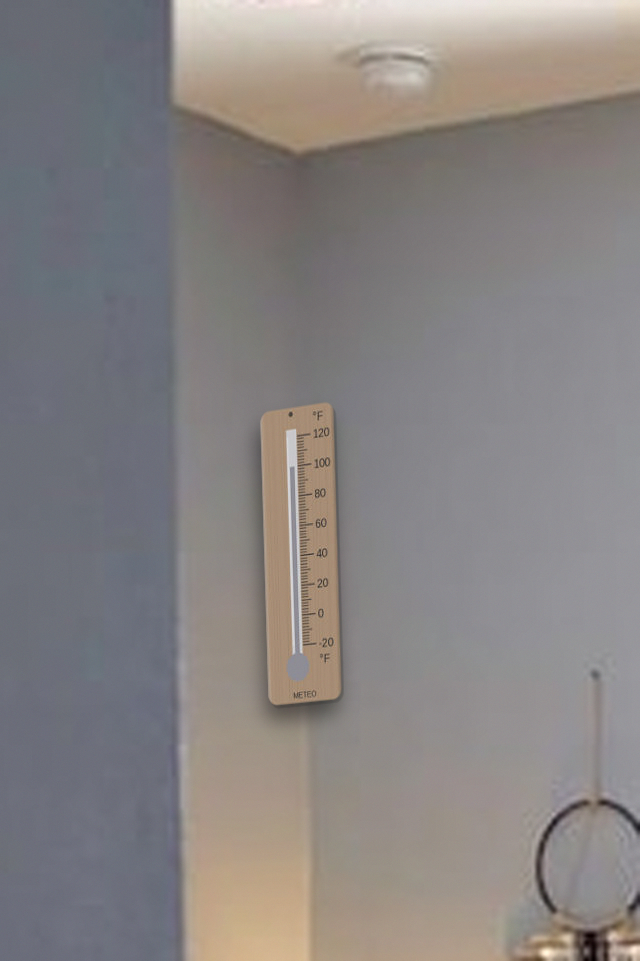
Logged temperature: 100
